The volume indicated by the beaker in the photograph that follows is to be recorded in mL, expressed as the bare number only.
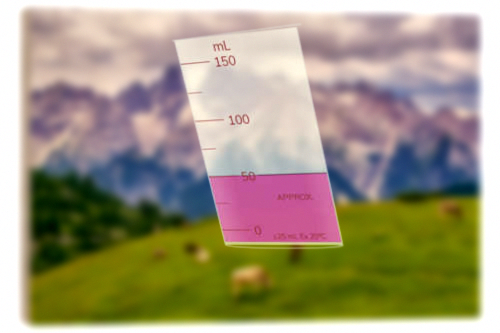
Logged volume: 50
